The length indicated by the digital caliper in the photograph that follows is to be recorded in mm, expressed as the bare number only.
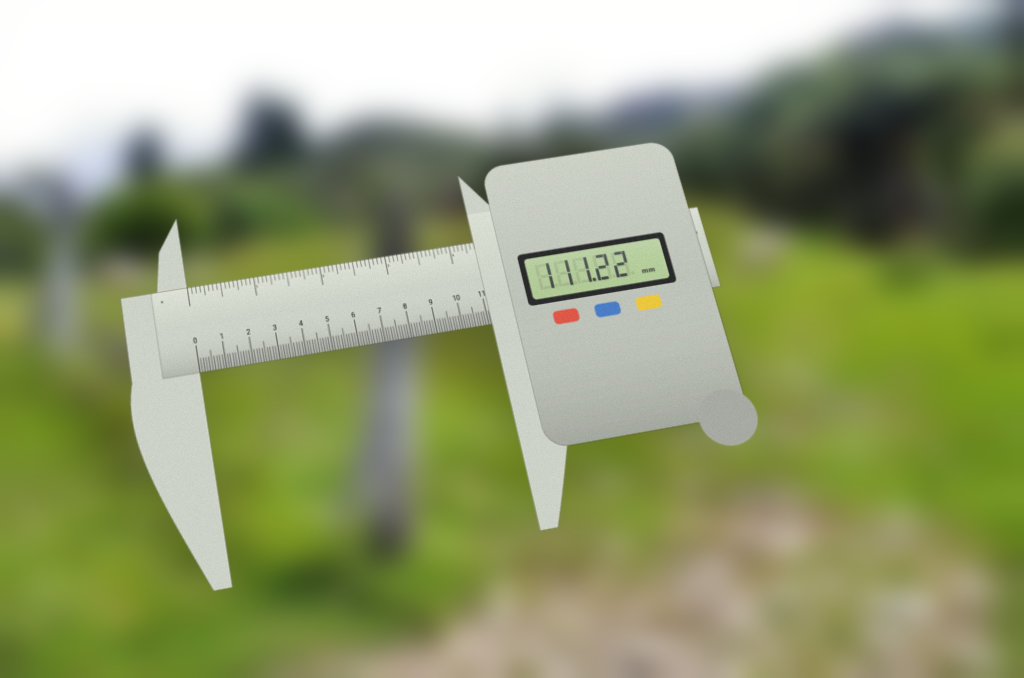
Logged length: 111.22
